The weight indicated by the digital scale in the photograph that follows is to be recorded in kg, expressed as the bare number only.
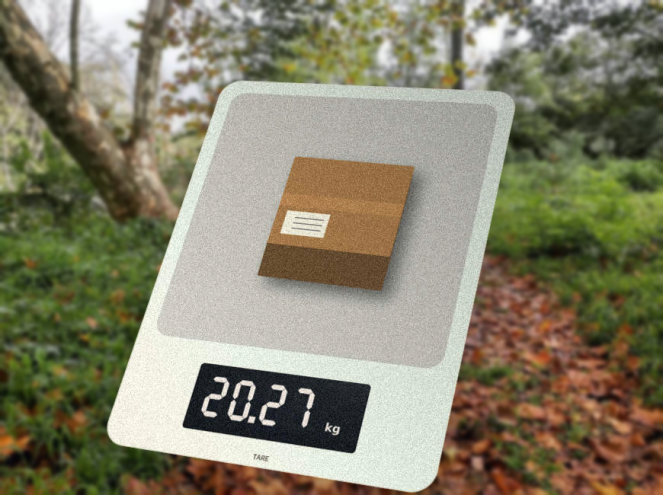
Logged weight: 20.27
